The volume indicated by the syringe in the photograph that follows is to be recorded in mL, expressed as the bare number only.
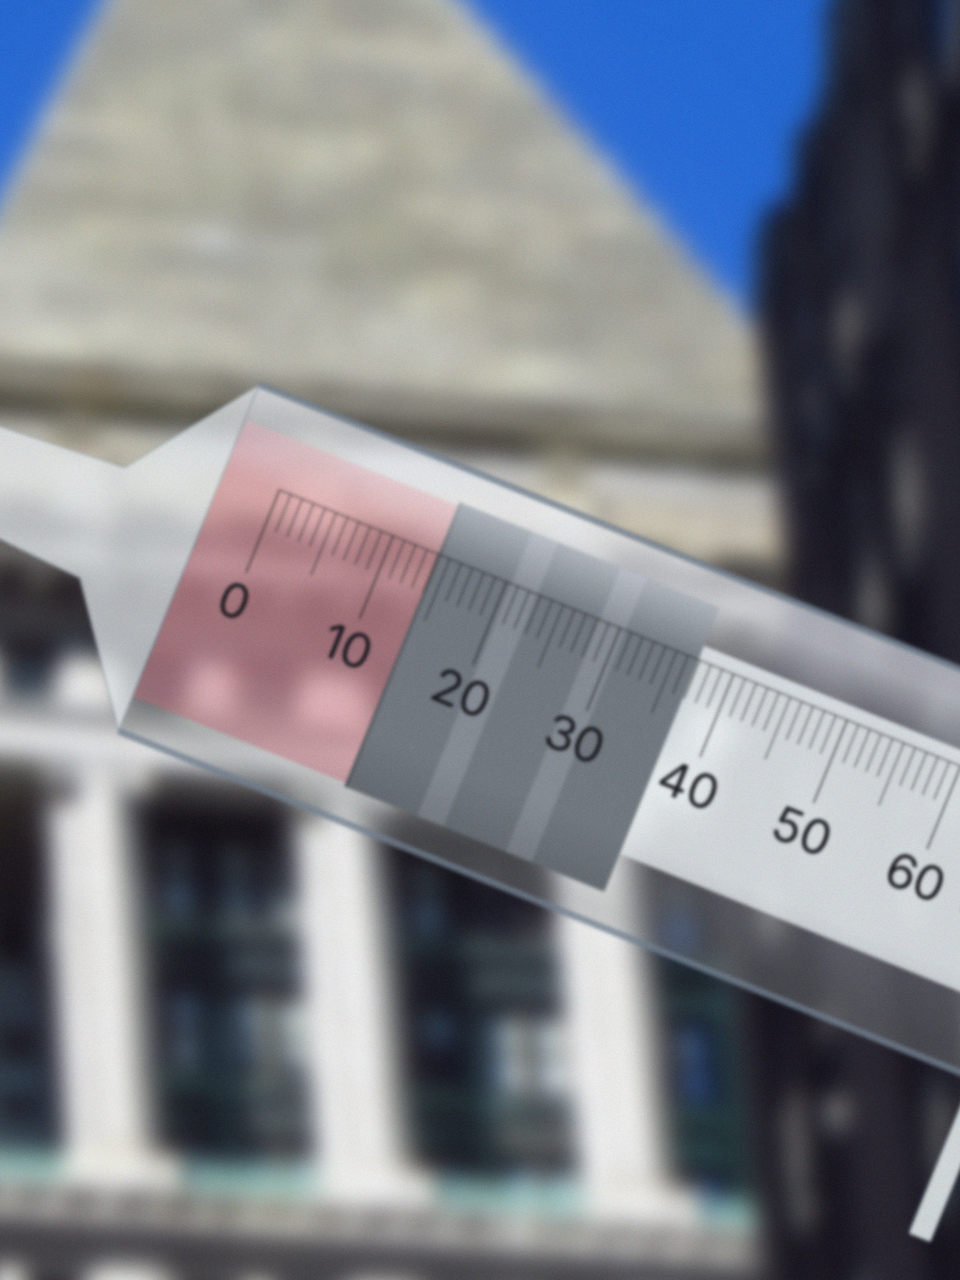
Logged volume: 14
